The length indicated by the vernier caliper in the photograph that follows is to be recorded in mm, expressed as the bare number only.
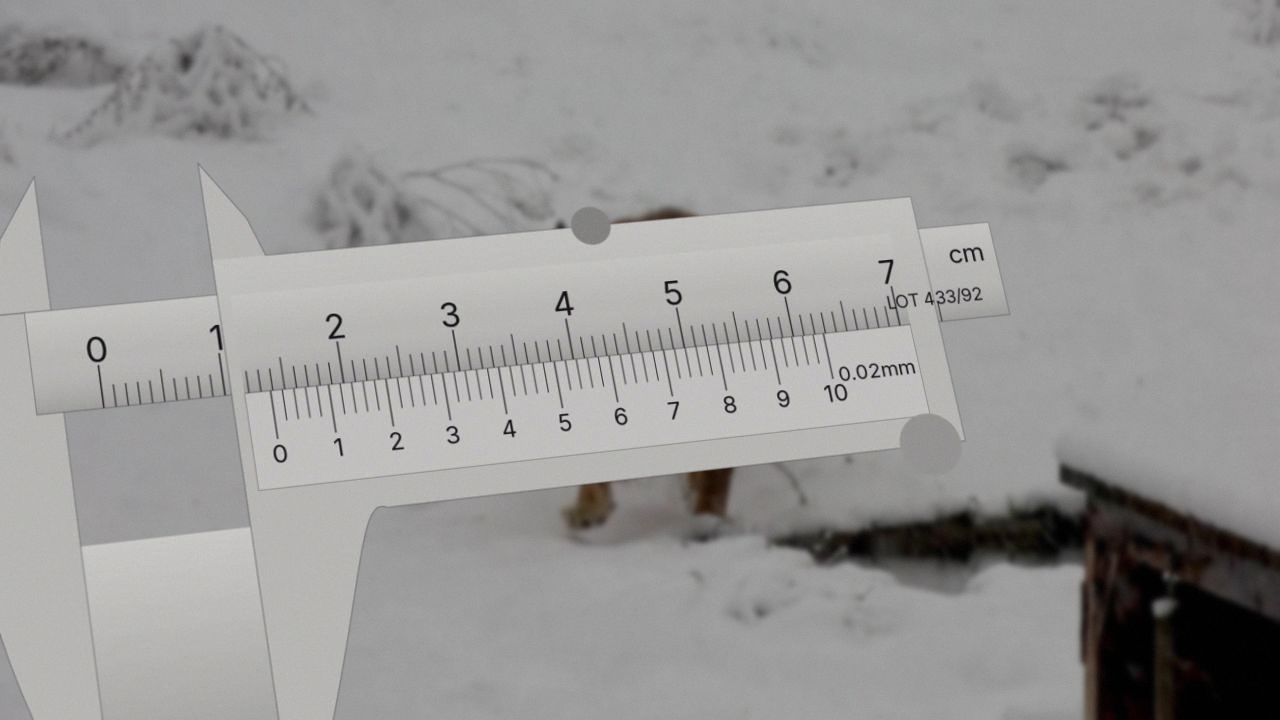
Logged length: 13.8
